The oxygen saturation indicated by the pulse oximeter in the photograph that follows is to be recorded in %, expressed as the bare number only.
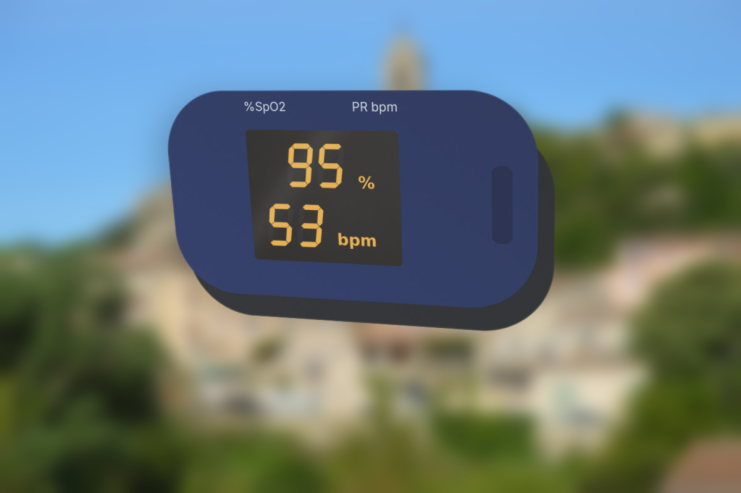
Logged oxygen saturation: 95
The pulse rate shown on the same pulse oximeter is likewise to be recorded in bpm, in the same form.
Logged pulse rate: 53
